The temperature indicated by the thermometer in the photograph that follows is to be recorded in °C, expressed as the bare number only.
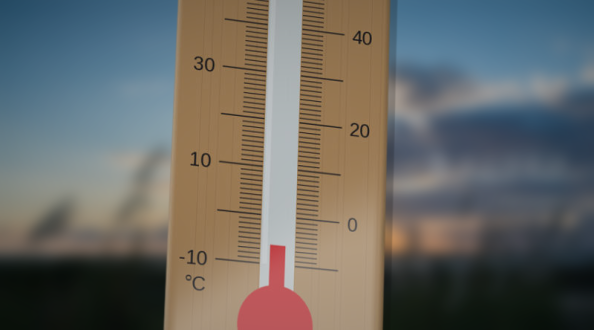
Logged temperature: -6
